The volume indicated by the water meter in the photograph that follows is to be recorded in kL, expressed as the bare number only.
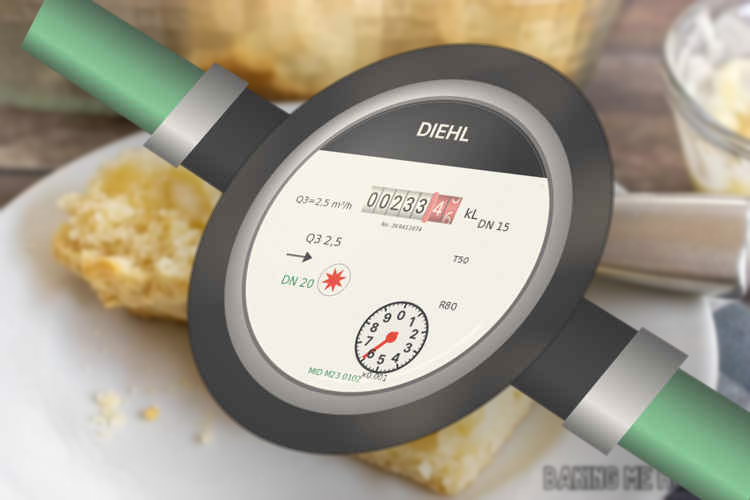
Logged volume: 233.456
